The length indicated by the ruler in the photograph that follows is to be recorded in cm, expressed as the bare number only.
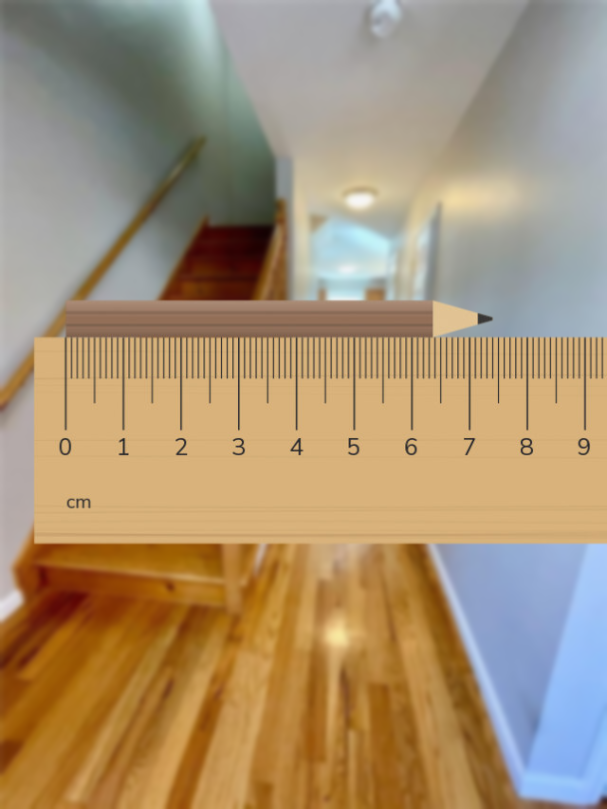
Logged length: 7.4
